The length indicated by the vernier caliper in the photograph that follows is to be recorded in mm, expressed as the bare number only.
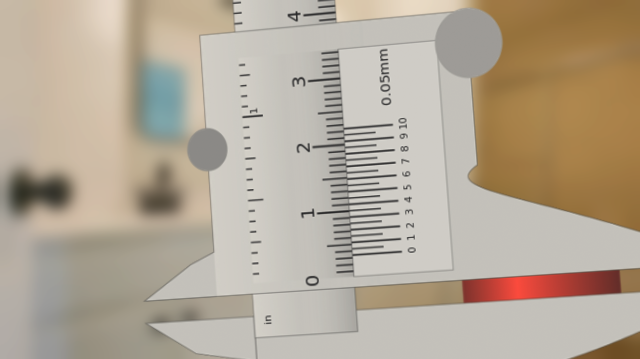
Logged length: 3.4
